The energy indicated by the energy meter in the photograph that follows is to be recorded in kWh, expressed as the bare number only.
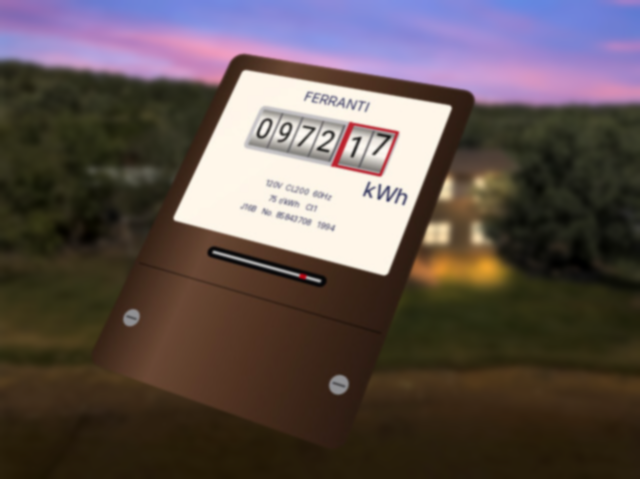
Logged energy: 972.17
